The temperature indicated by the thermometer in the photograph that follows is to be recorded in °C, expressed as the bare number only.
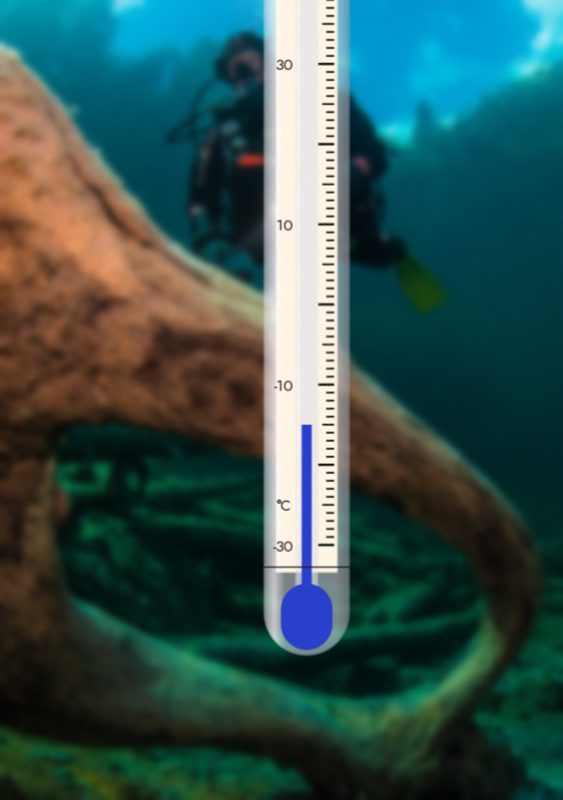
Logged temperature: -15
